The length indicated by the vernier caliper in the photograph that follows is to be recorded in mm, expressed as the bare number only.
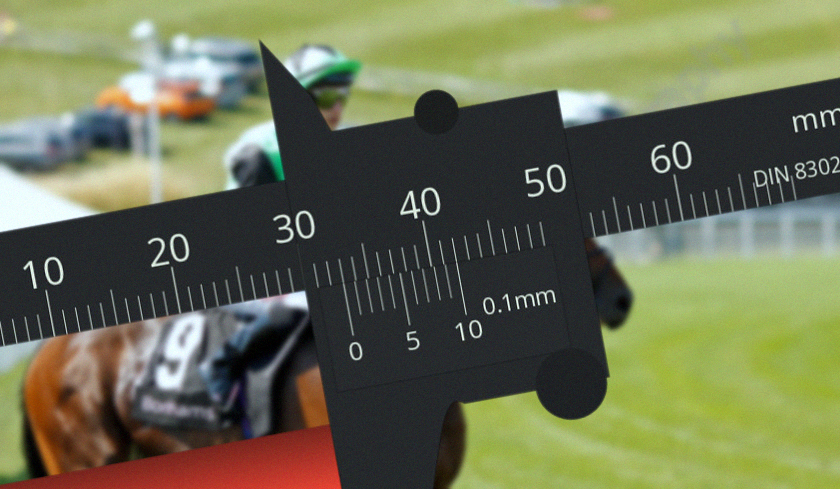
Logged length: 33.0
